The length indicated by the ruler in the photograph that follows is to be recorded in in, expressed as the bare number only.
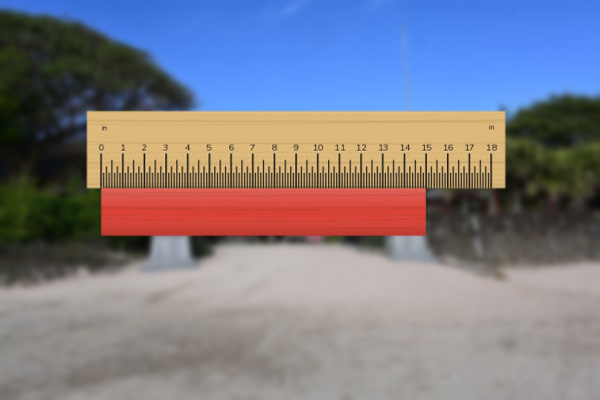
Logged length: 15
